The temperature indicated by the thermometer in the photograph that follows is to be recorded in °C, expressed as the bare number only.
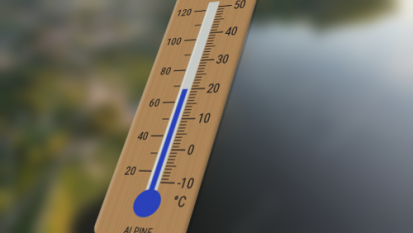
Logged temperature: 20
